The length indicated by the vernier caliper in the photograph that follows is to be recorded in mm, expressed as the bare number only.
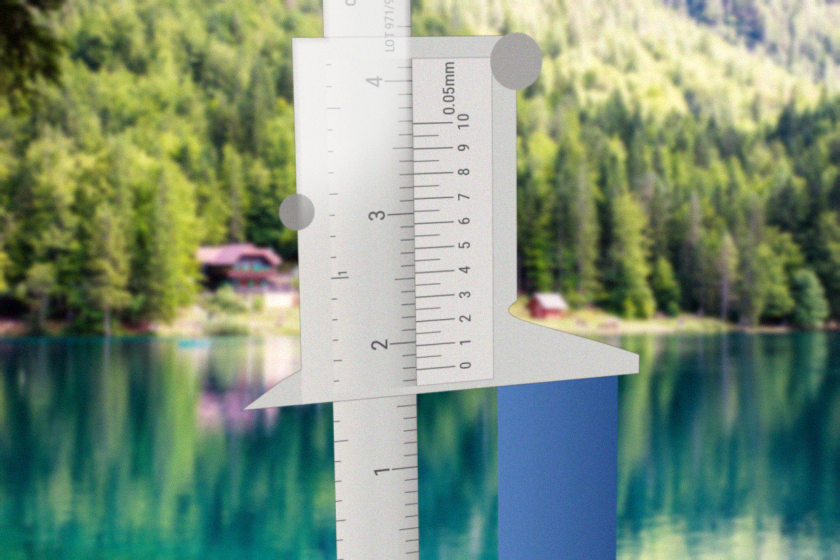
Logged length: 17.8
